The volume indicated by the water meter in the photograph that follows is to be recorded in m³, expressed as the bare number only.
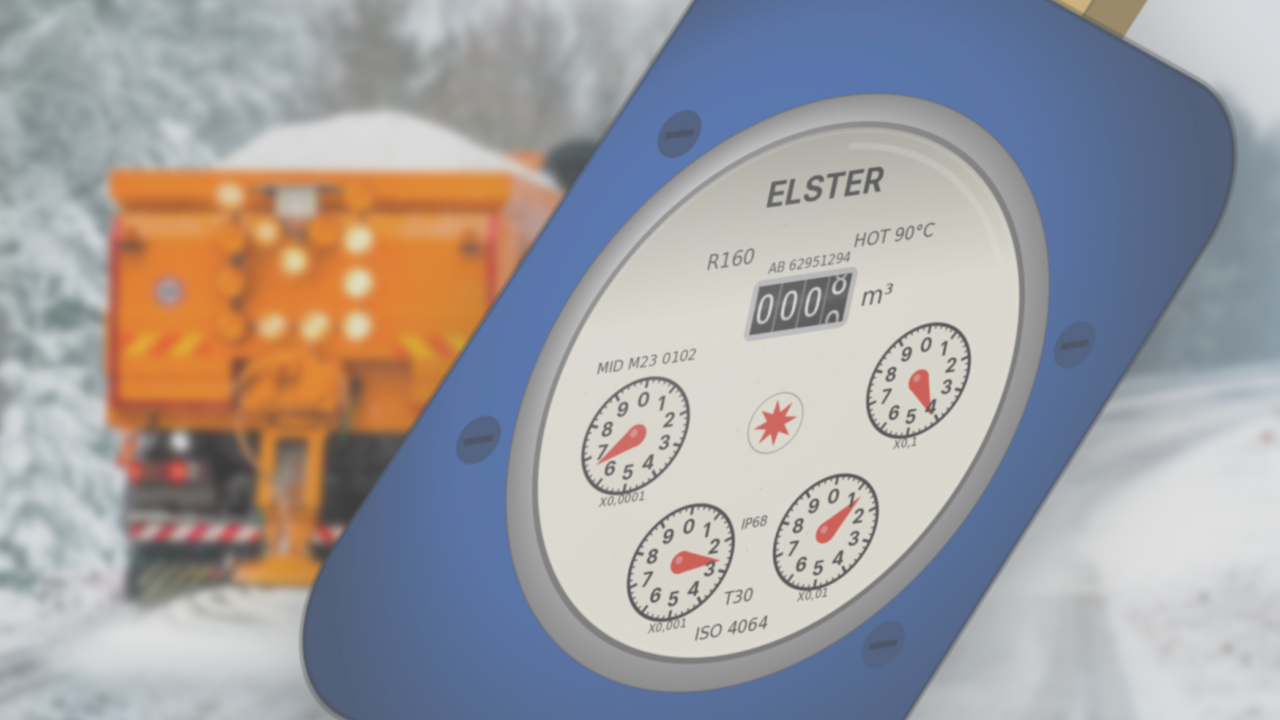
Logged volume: 8.4126
